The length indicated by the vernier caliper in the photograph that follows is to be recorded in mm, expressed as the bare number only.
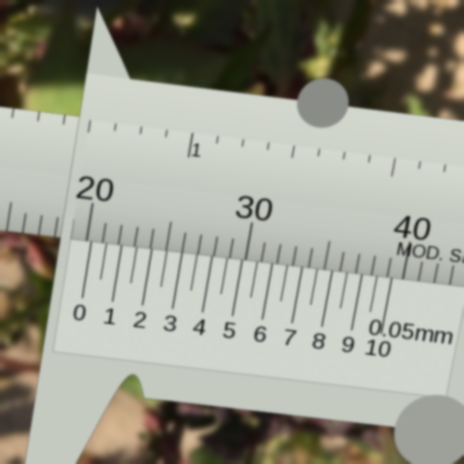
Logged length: 20.3
